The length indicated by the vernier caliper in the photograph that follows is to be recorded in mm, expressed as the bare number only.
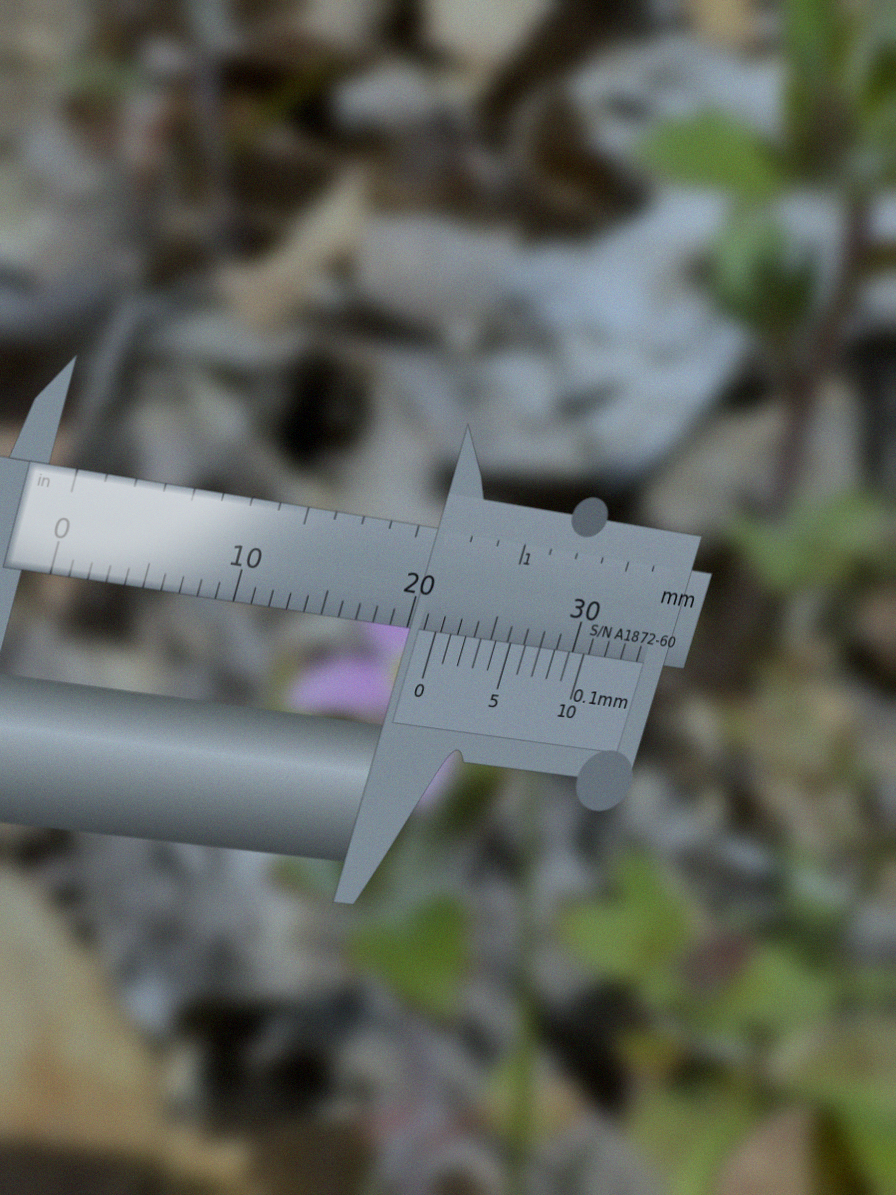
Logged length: 21.7
